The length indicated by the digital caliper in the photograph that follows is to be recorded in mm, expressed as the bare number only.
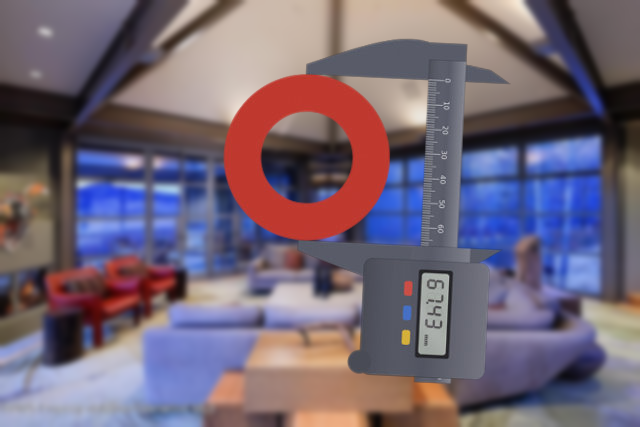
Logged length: 67.43
